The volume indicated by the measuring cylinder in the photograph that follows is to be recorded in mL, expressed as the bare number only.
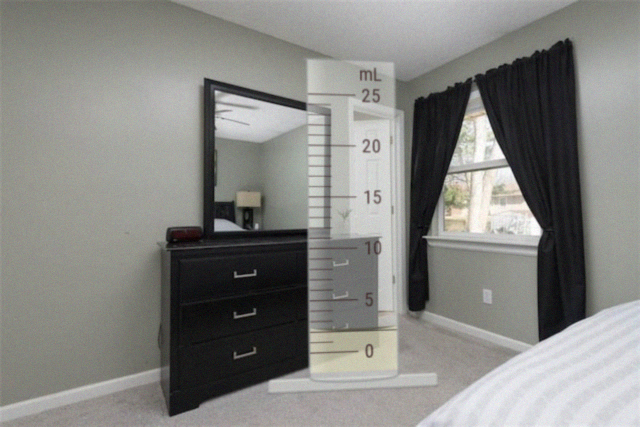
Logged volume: 2
